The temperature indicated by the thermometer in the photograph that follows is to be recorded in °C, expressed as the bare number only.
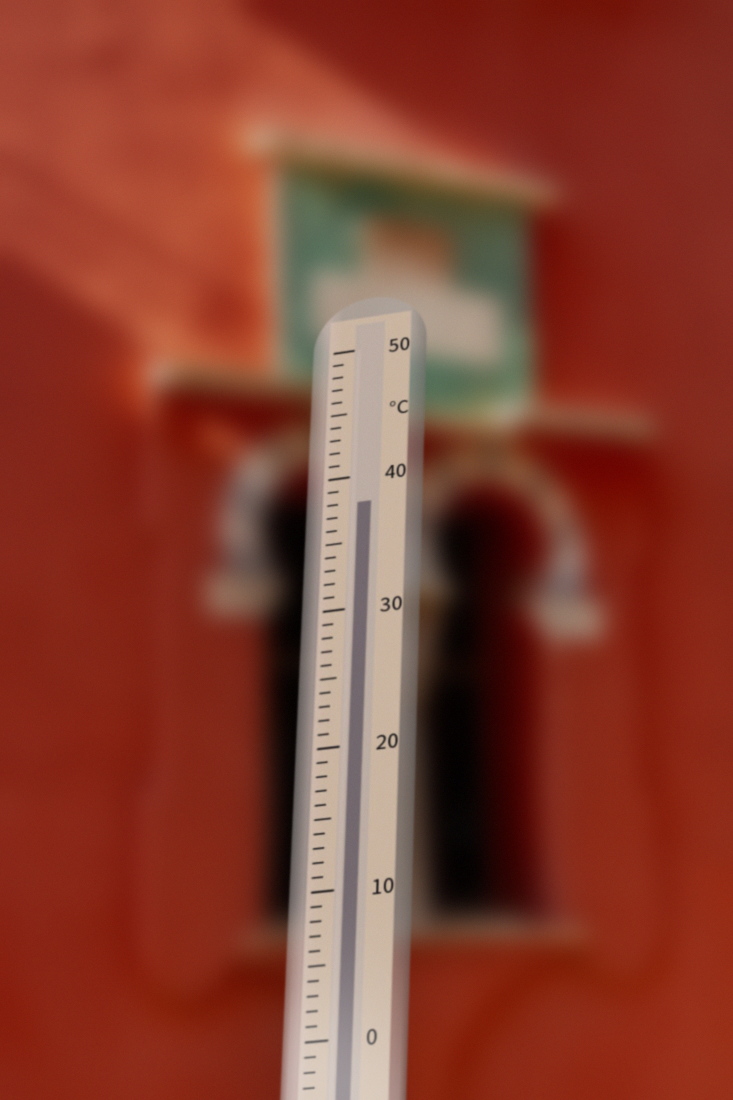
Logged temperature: 38
